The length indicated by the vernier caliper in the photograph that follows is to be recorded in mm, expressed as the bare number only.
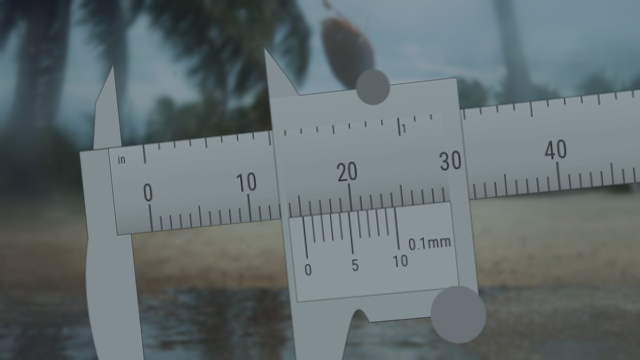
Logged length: 15.2
